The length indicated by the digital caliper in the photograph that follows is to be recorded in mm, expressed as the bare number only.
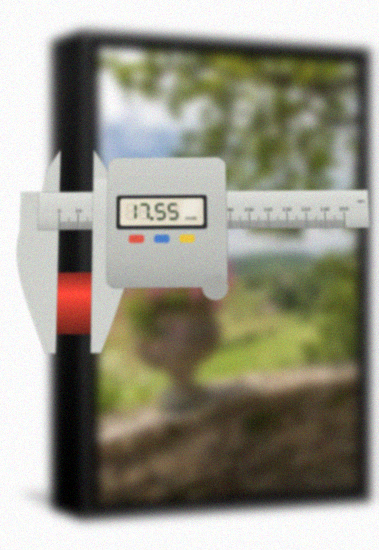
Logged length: 17.55
